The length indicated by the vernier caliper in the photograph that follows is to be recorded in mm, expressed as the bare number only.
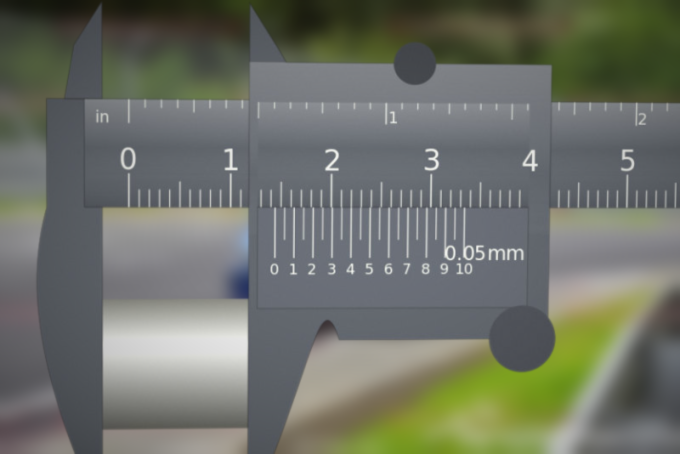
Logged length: 14.4
